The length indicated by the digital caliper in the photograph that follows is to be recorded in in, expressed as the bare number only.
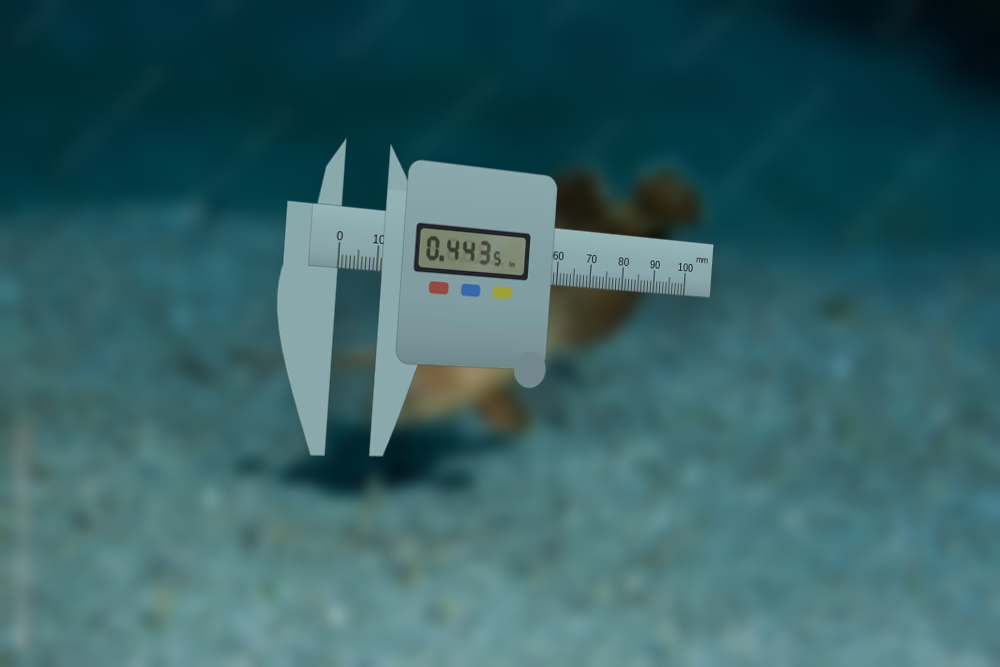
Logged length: 0.4435
